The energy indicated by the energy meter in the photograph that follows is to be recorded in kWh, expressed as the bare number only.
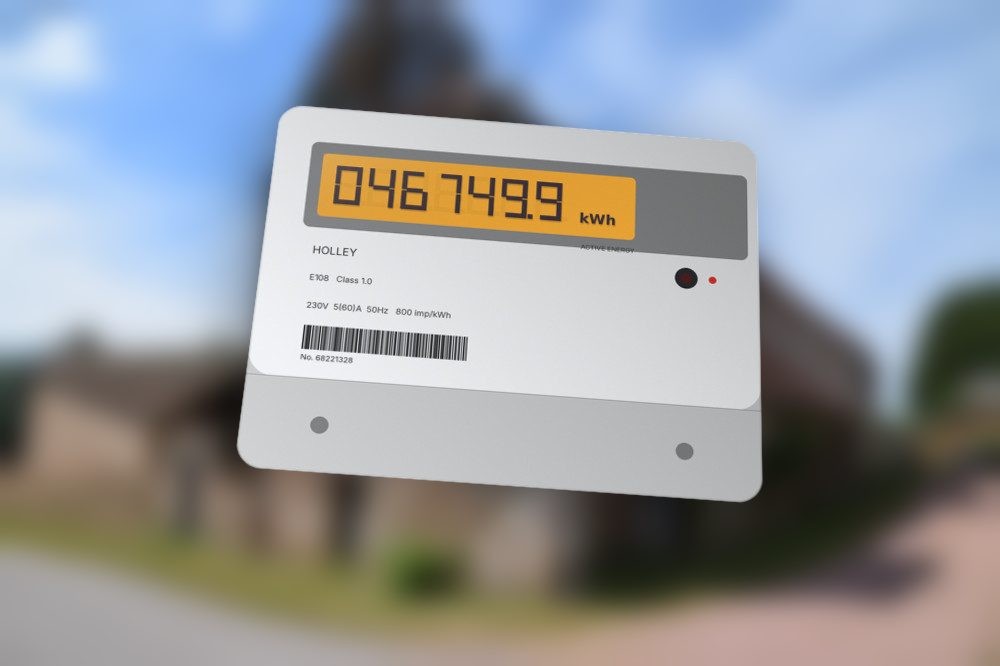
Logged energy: 46749.9
